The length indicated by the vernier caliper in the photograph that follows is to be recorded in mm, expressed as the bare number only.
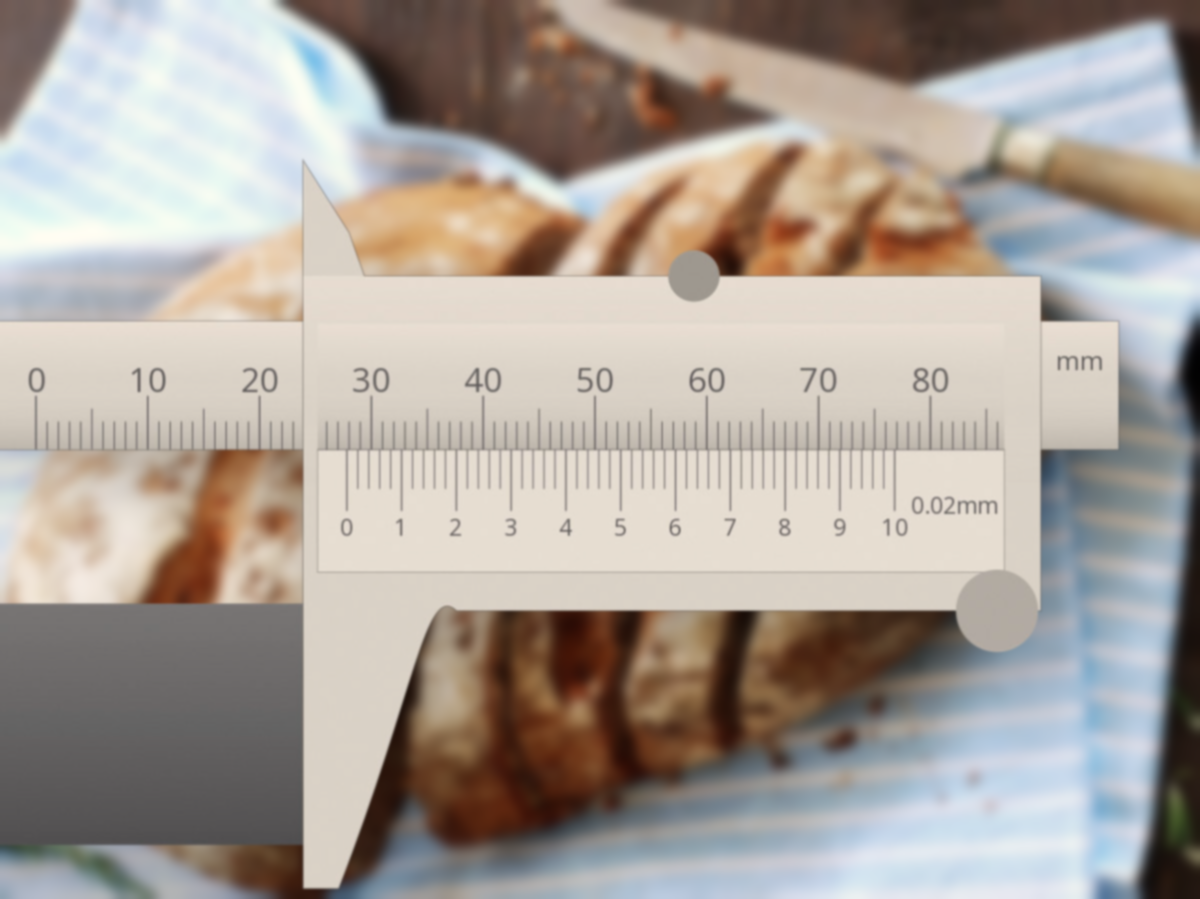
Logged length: 27.8
